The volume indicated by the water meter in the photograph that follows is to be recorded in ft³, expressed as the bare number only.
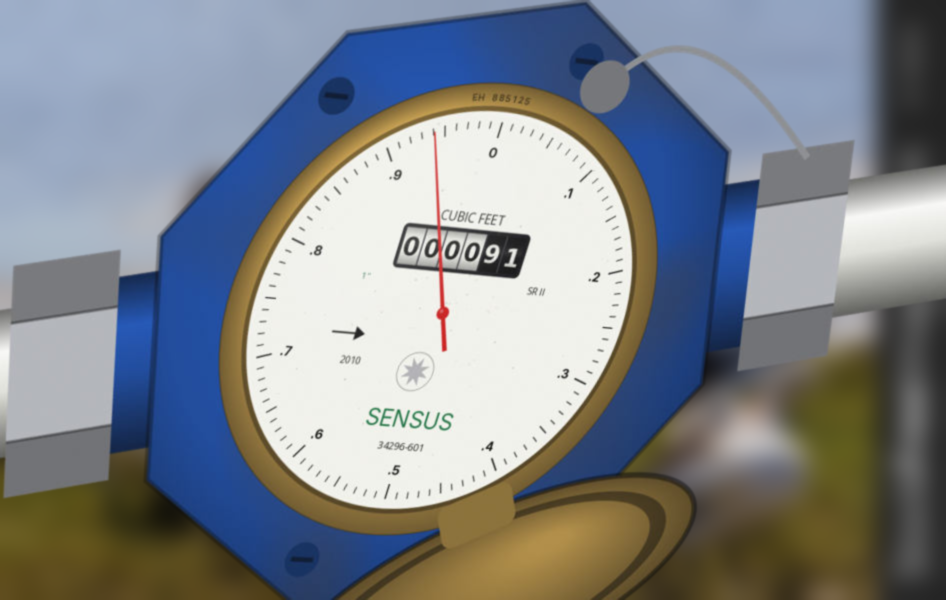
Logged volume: 90.94
